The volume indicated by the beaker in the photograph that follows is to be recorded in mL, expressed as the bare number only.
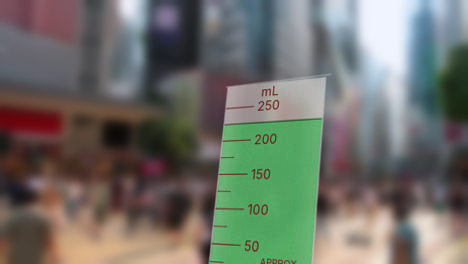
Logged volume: 225
